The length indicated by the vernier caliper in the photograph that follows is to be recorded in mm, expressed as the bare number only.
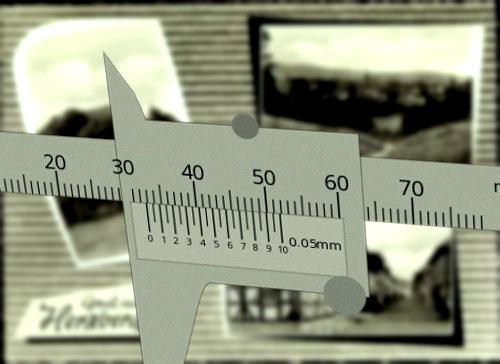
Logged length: 32.8
